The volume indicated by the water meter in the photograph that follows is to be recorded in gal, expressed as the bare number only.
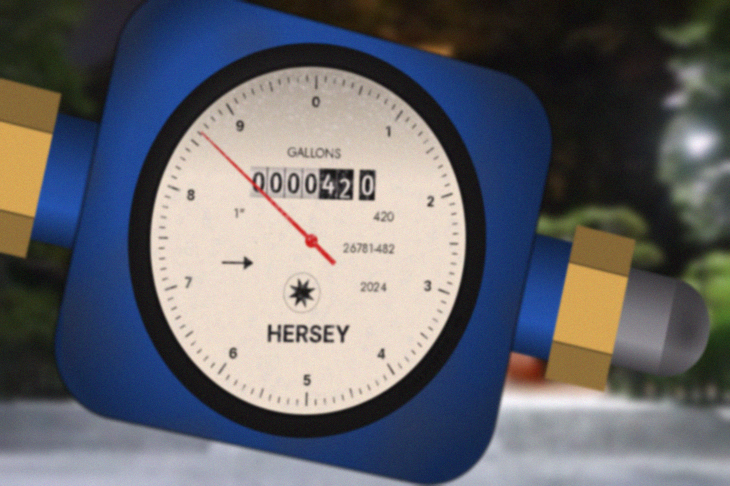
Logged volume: 418.6
